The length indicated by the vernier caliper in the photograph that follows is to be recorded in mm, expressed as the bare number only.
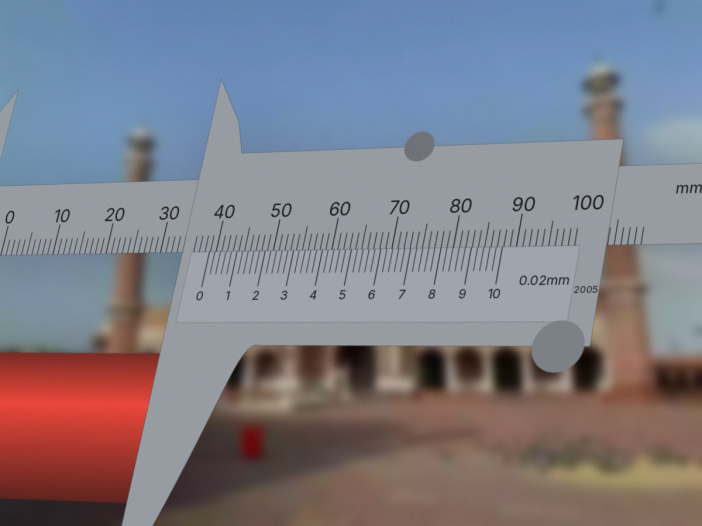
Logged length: 38.8
